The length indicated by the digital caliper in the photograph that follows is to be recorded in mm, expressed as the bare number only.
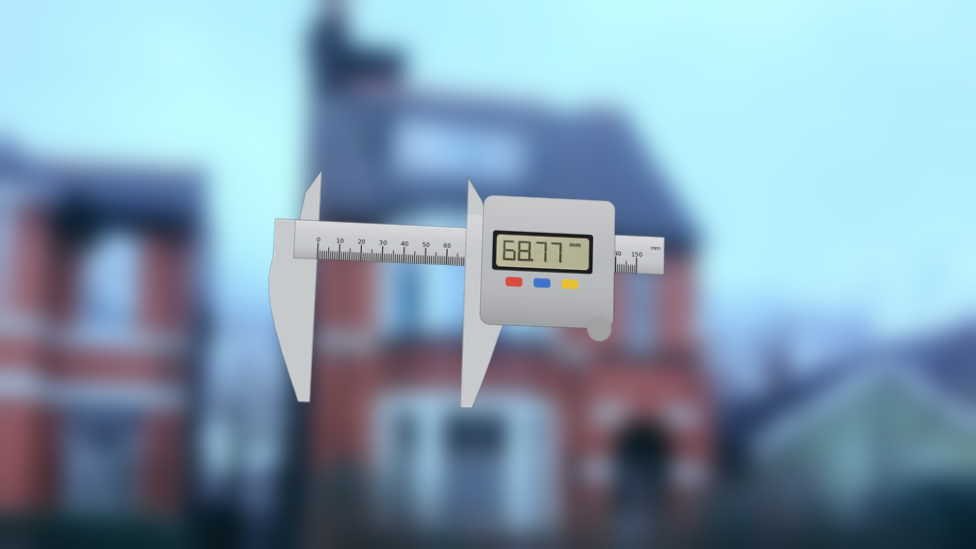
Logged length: 68.77
